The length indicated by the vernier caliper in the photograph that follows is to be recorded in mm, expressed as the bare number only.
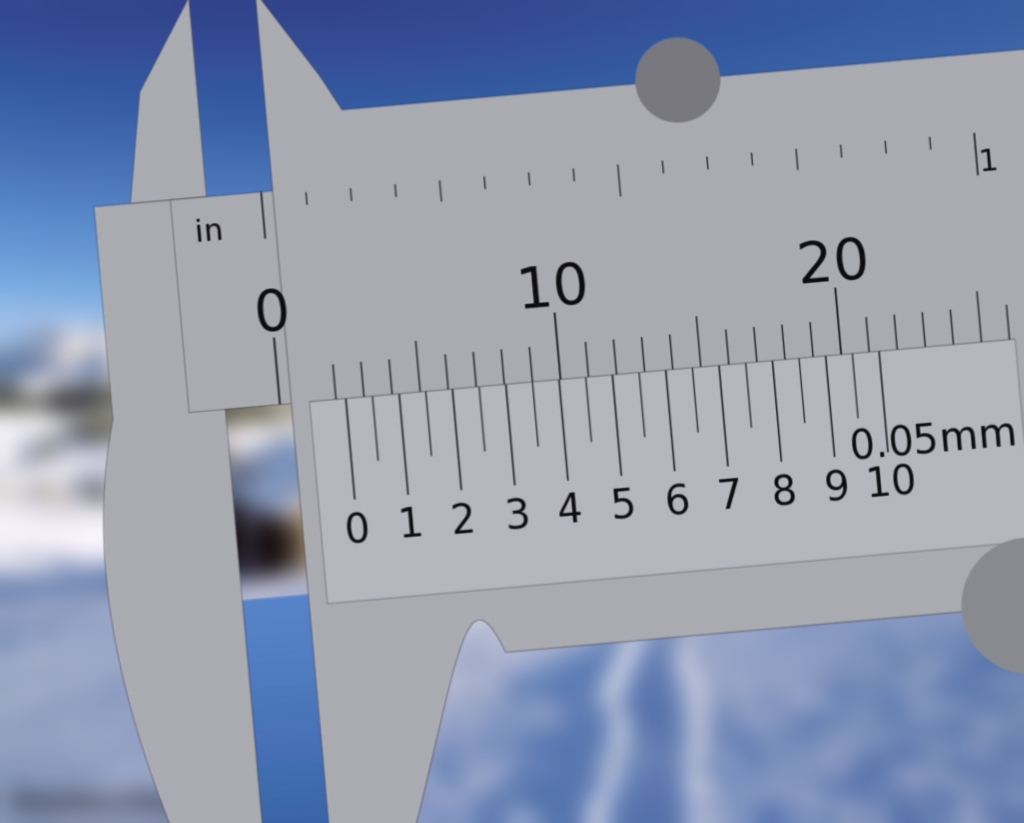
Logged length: 2.35
